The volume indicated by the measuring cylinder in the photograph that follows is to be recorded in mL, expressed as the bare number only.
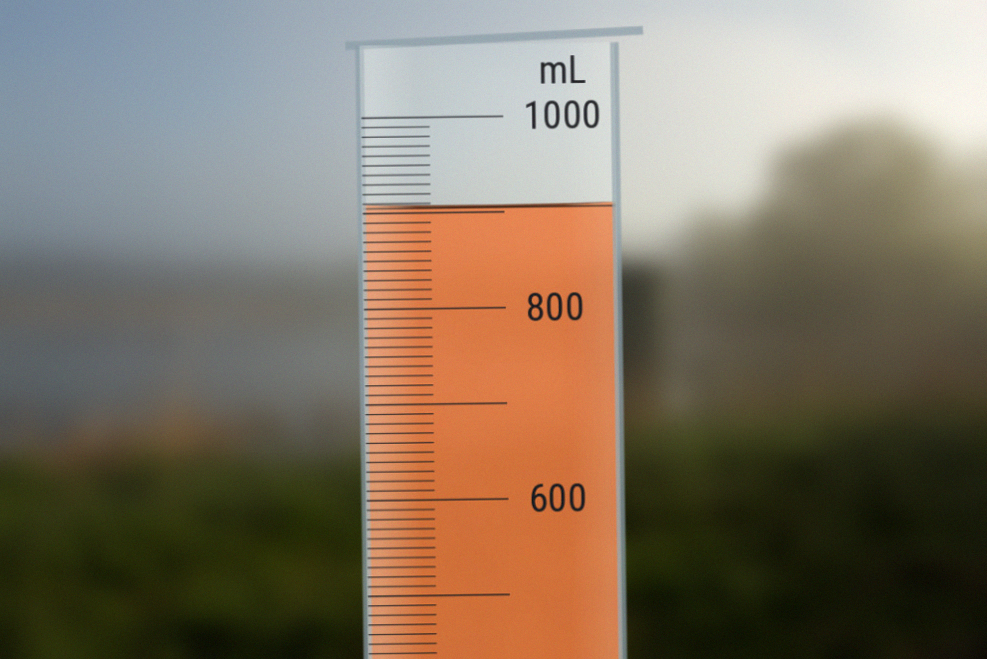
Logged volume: 905
